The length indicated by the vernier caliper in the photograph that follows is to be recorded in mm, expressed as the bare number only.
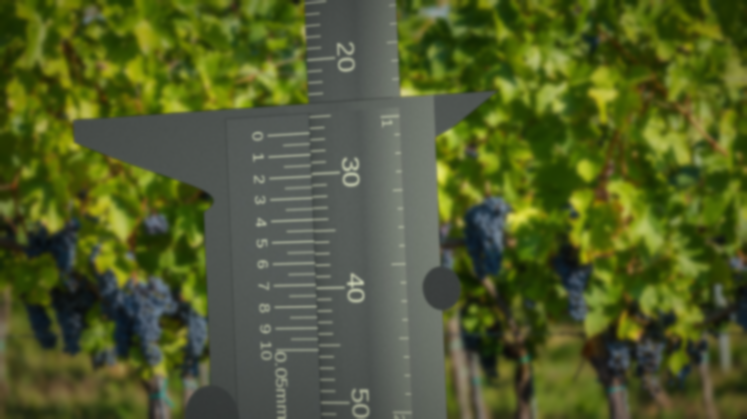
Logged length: 26.4
